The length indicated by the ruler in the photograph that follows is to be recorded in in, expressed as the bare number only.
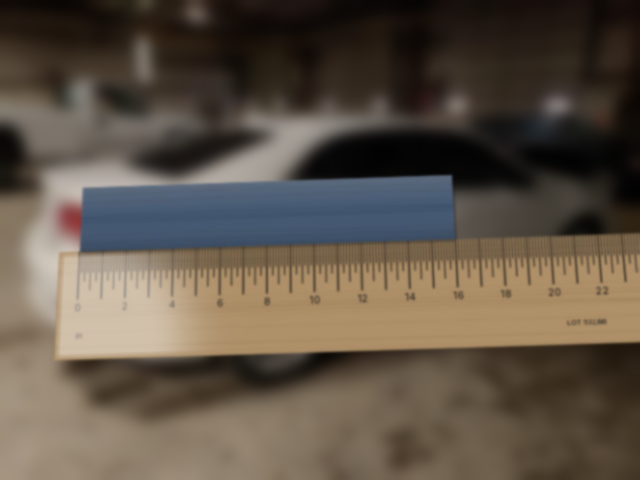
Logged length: 16
